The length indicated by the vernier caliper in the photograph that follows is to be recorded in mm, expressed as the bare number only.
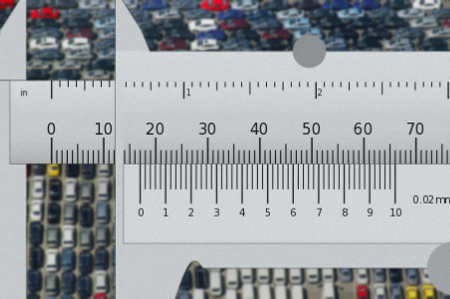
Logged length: 17.0
